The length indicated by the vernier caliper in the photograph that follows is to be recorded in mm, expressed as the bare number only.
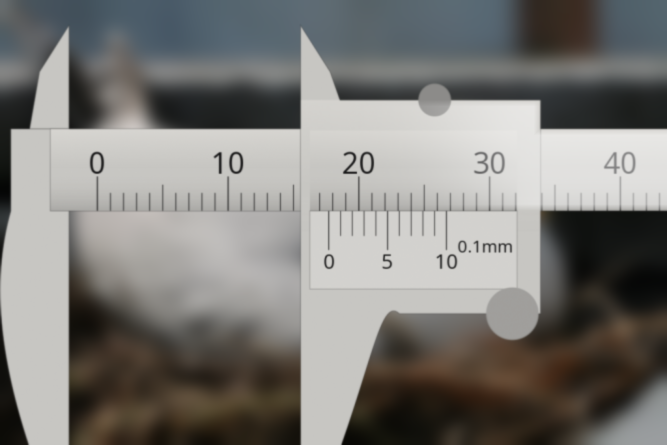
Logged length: 17.7
